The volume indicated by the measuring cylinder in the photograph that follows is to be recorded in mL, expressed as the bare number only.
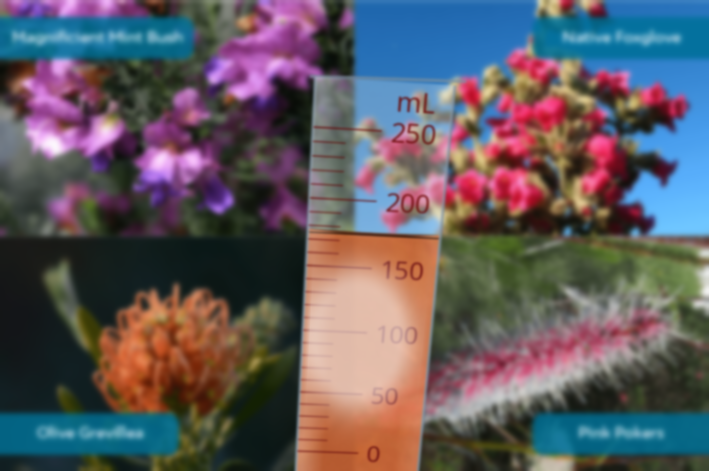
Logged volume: 175
